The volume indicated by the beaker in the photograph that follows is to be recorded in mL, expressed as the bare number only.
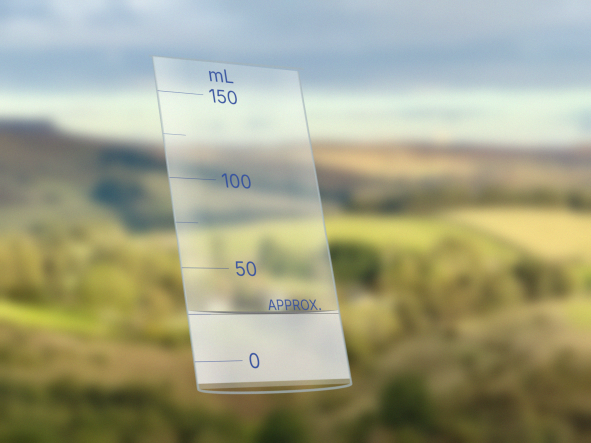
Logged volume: 25
